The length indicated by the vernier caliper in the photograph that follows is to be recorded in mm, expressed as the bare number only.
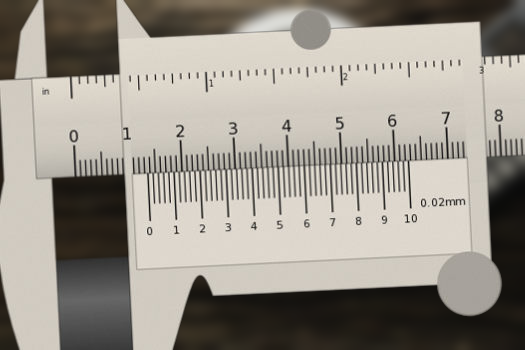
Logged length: 13.6
